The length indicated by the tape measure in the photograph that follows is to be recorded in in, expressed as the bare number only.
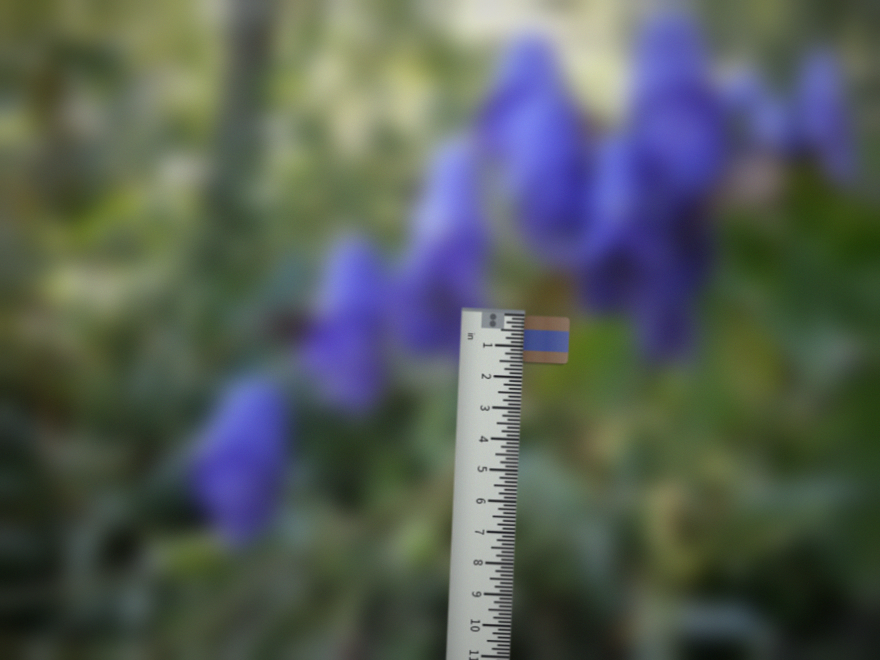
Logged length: 1.5
